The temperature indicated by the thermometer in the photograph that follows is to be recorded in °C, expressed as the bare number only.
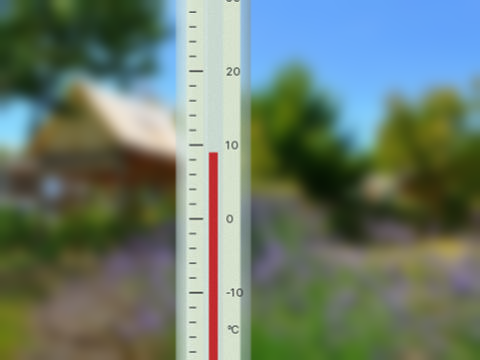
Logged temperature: 9
